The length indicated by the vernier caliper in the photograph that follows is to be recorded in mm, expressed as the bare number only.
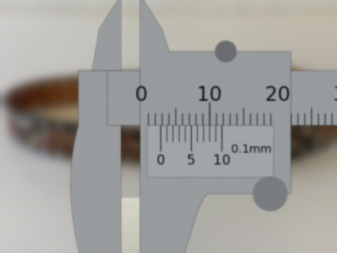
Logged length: 2.8
